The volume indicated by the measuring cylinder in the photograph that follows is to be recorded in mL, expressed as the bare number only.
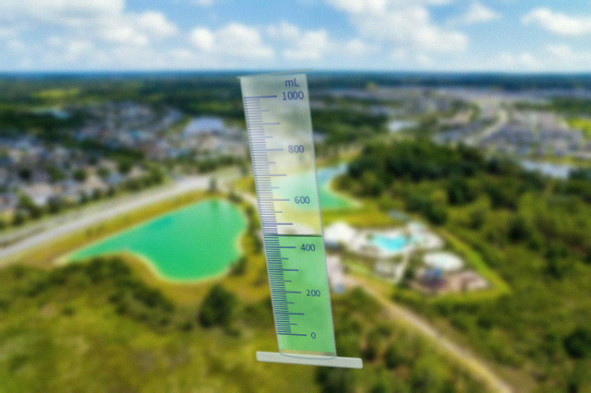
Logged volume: 450
